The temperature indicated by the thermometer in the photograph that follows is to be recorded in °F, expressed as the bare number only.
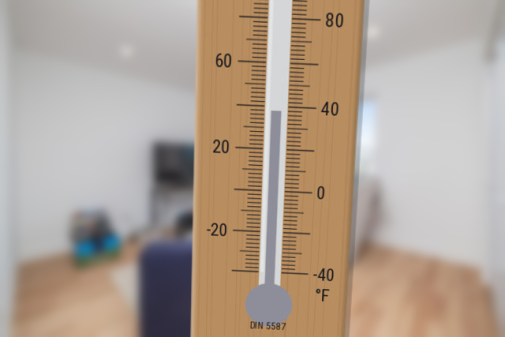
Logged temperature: 38
